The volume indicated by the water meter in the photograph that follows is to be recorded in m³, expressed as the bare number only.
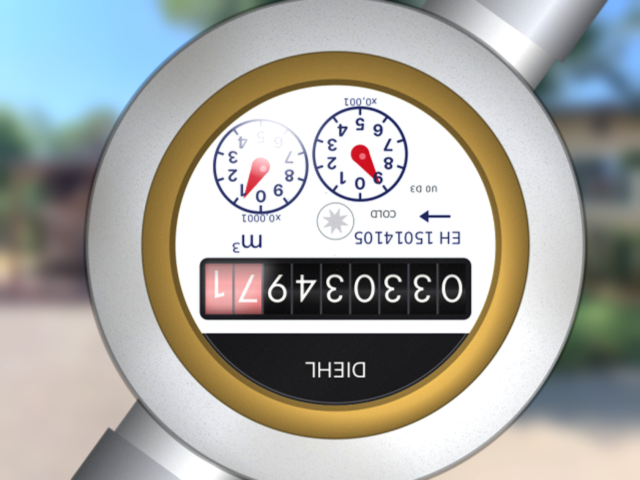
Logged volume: 330349.7090
